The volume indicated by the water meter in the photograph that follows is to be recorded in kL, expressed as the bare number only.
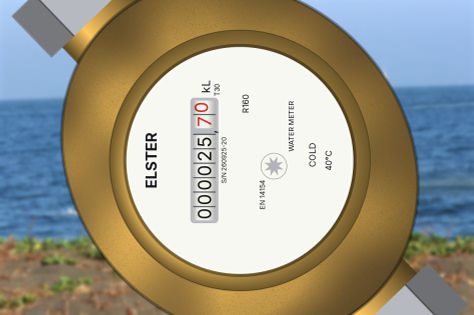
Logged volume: 25.70
